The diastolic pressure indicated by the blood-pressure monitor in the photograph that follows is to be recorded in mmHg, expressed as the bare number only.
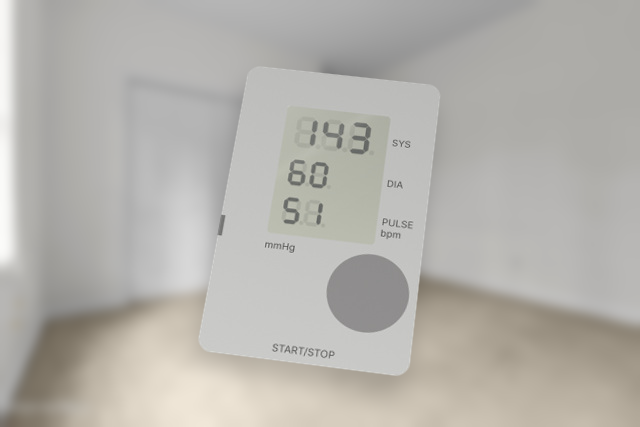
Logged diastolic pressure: 60
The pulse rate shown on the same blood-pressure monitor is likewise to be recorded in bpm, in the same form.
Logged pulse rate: 51
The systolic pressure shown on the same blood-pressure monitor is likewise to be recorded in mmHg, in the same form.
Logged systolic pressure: 143
